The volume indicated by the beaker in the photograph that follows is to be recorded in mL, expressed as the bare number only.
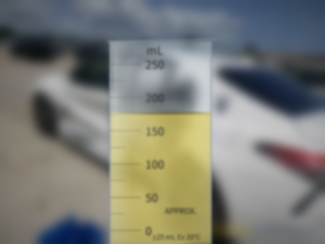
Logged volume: 175
